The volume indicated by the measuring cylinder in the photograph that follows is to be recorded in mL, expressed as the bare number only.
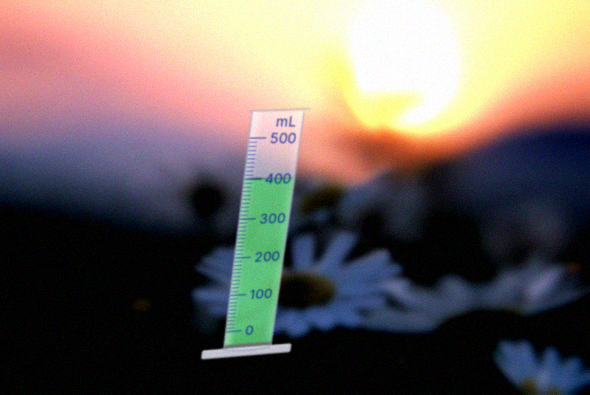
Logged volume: 400
